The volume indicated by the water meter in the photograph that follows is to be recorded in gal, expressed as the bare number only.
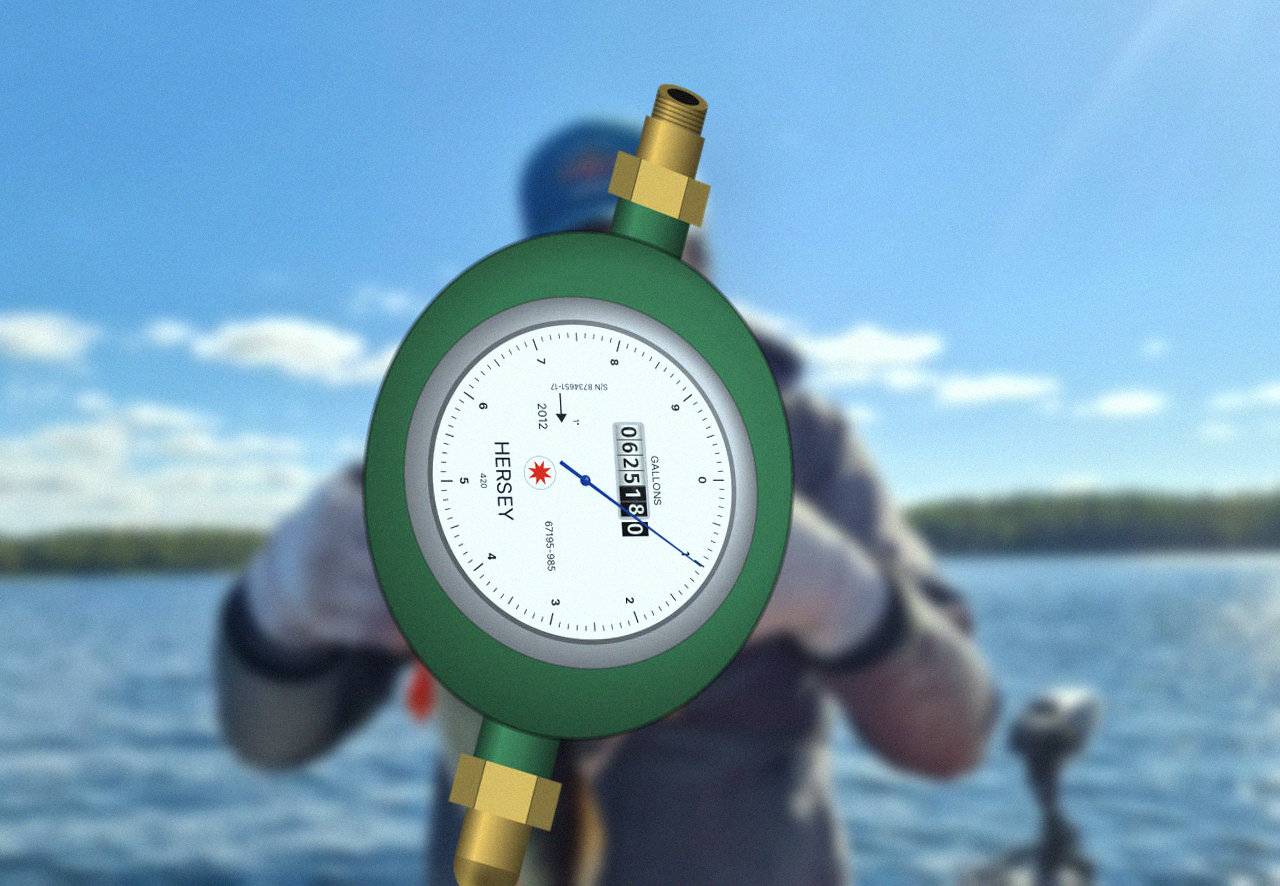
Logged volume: 625181.0
